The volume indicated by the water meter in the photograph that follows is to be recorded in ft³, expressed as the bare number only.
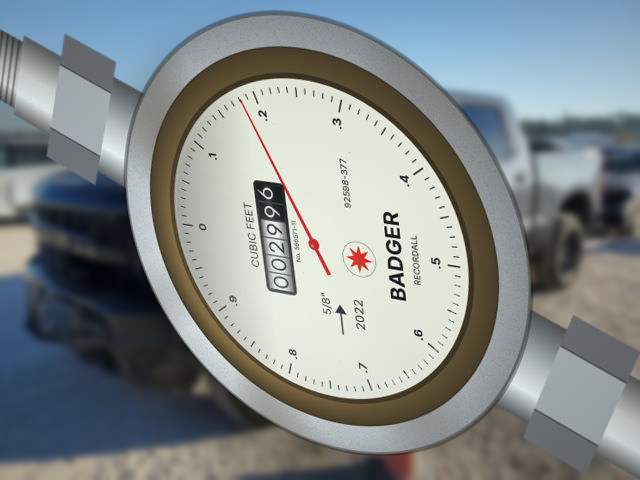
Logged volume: 2996.18
